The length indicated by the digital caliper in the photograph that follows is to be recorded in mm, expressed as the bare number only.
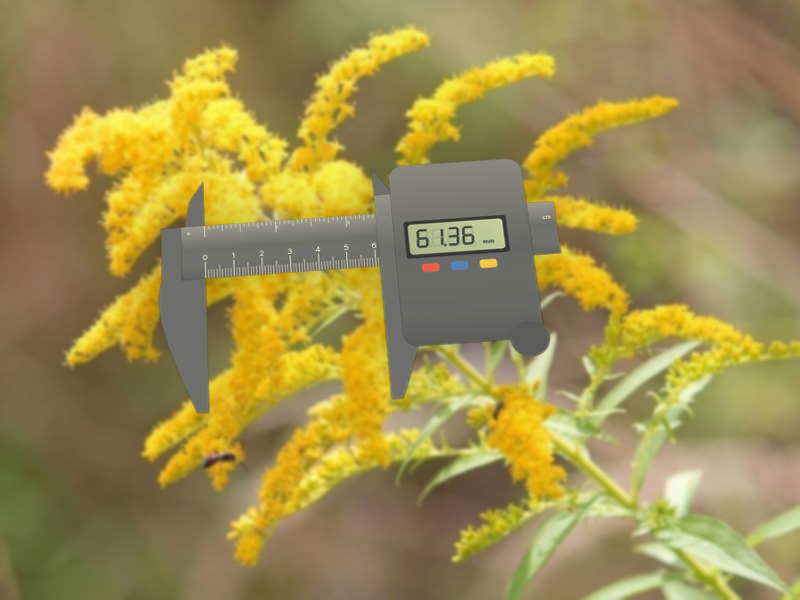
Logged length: 61.36
